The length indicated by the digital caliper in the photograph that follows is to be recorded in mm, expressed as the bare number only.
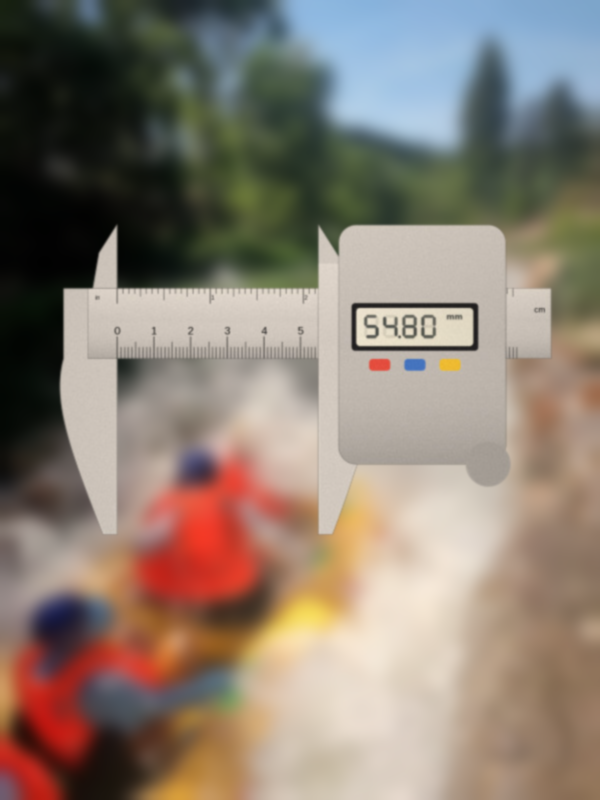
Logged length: 54.80
